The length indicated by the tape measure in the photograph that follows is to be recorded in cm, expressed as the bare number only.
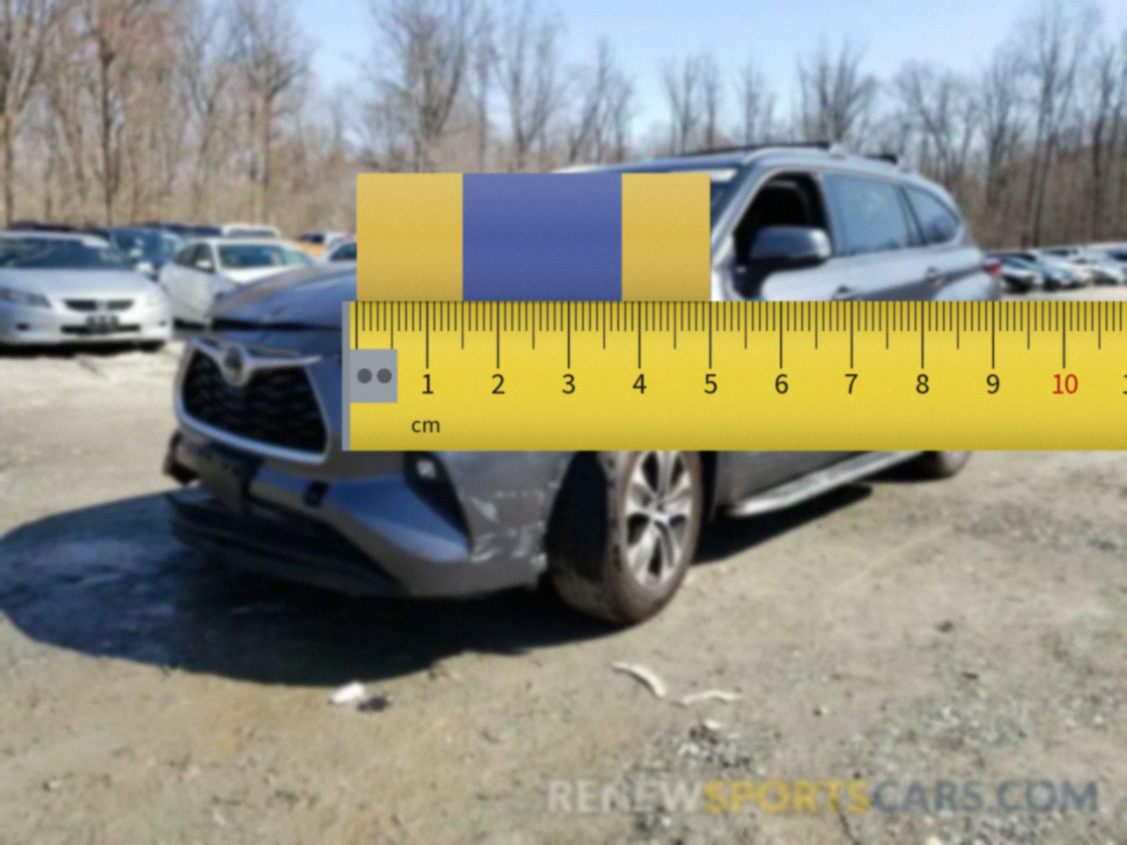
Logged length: 5
